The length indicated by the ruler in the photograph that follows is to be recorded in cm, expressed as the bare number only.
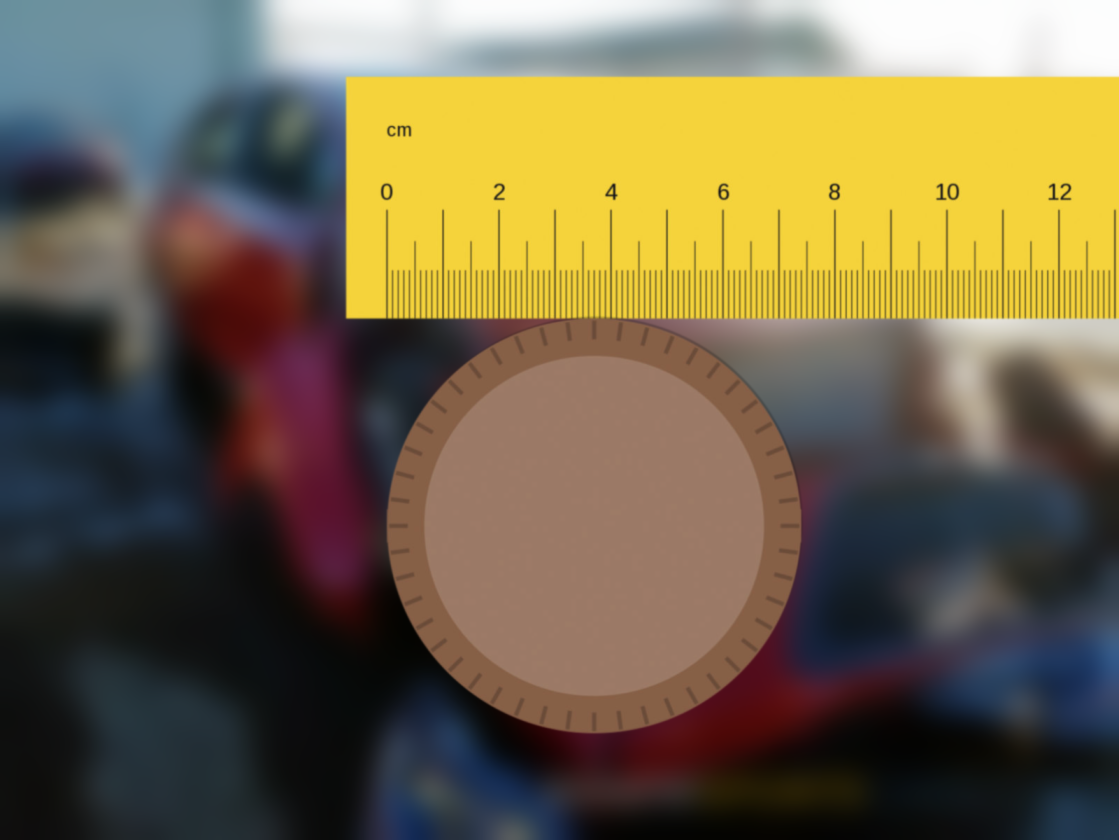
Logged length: 7.4
